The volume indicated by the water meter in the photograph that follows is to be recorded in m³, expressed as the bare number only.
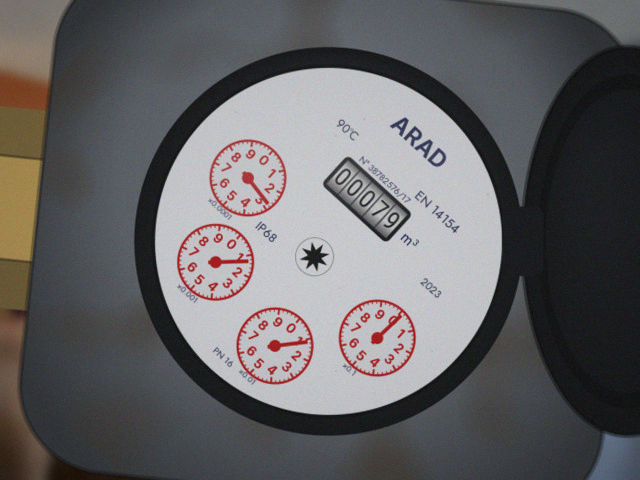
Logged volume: 79.0112
